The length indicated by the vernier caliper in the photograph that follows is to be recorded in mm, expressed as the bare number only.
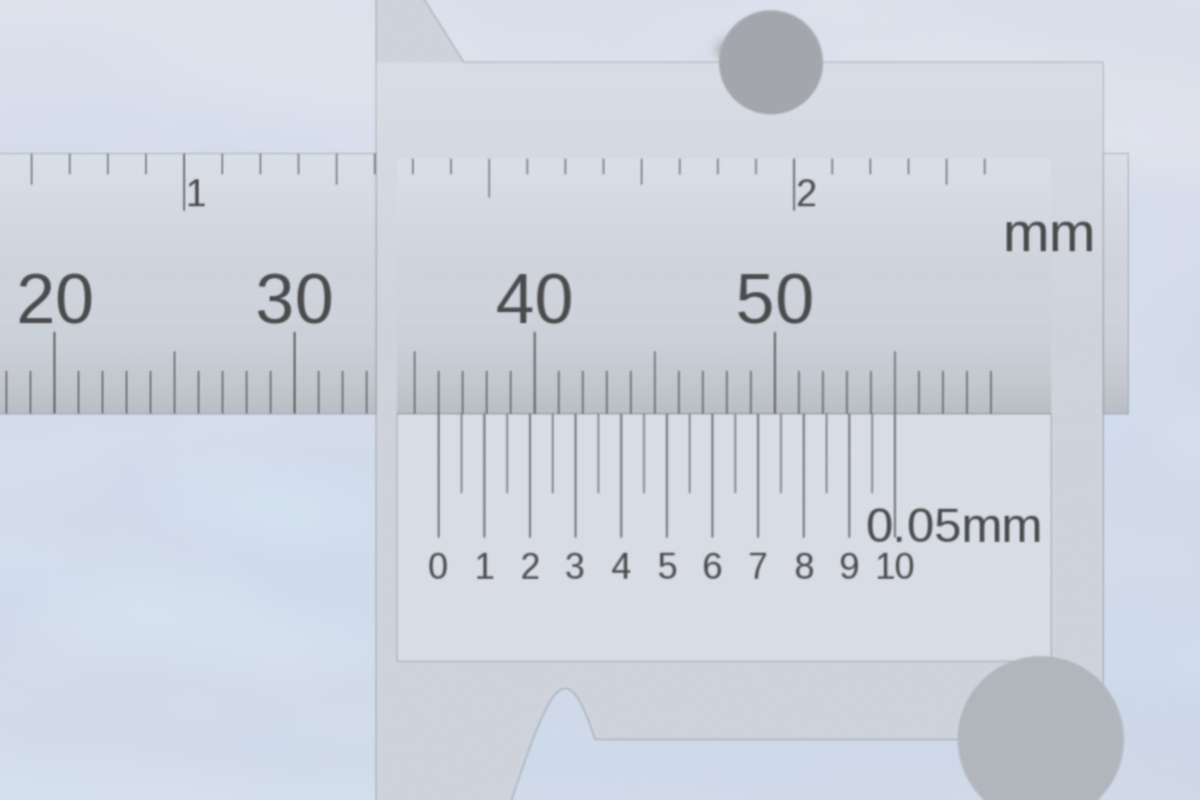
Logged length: 36.0
